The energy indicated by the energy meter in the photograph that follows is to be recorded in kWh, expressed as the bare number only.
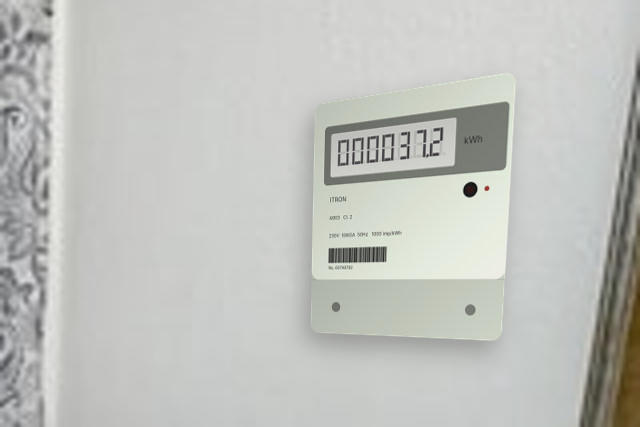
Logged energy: 37.2
